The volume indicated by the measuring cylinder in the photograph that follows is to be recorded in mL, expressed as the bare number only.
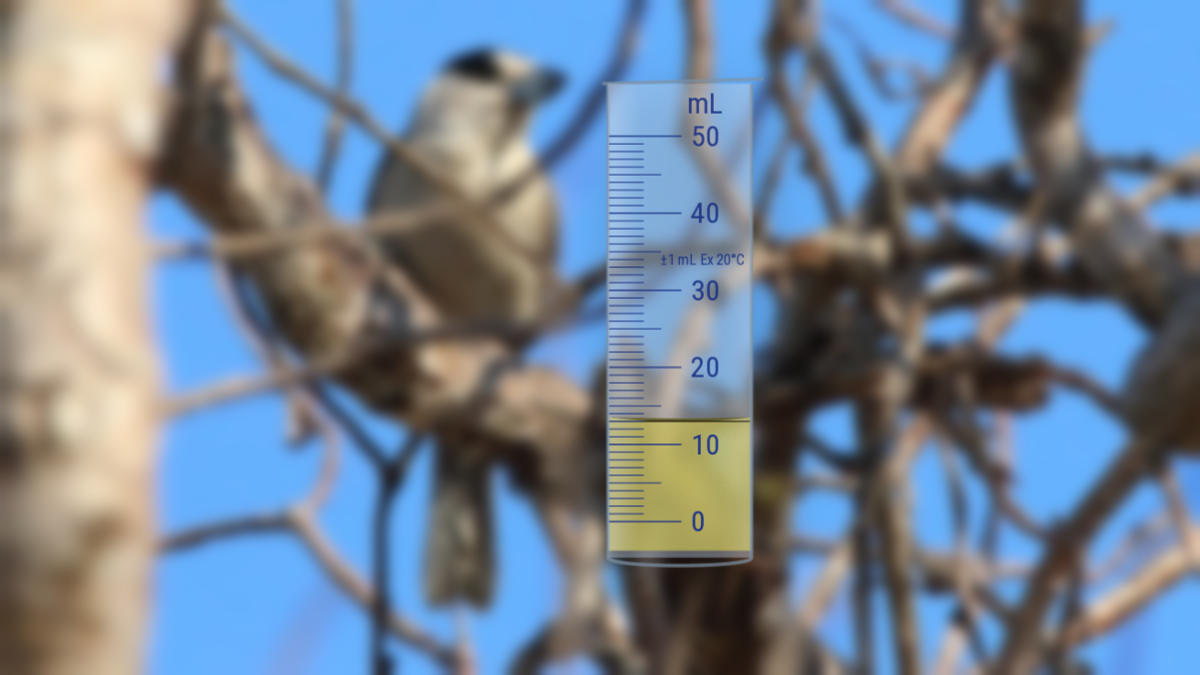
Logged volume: 13
